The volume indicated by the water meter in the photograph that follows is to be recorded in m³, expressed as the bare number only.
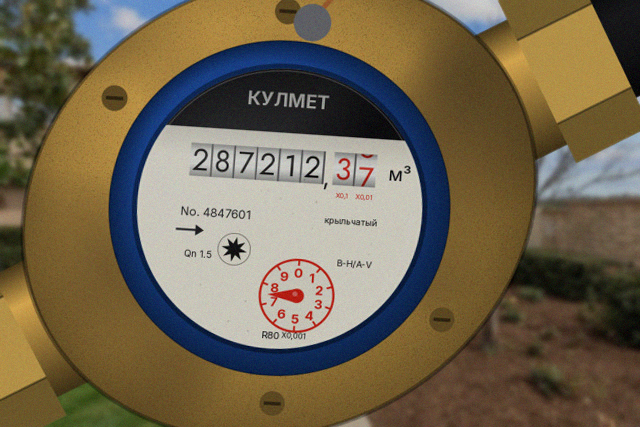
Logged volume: 287212.367
